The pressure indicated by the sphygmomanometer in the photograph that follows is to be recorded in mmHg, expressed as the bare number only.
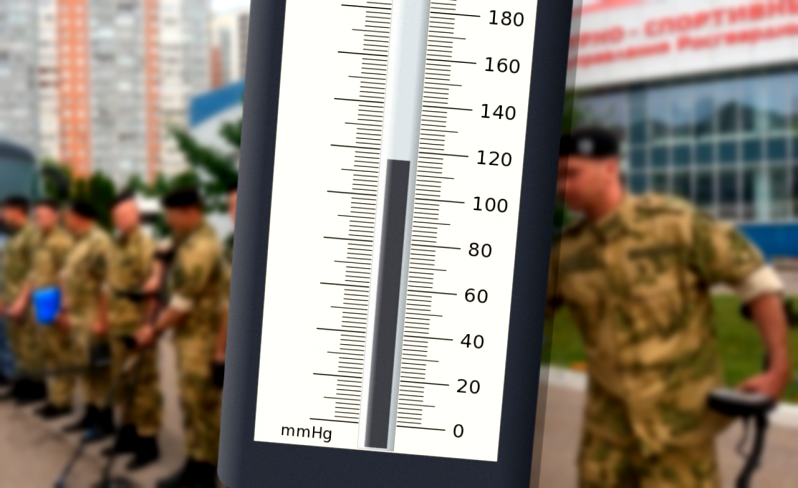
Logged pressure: 116
